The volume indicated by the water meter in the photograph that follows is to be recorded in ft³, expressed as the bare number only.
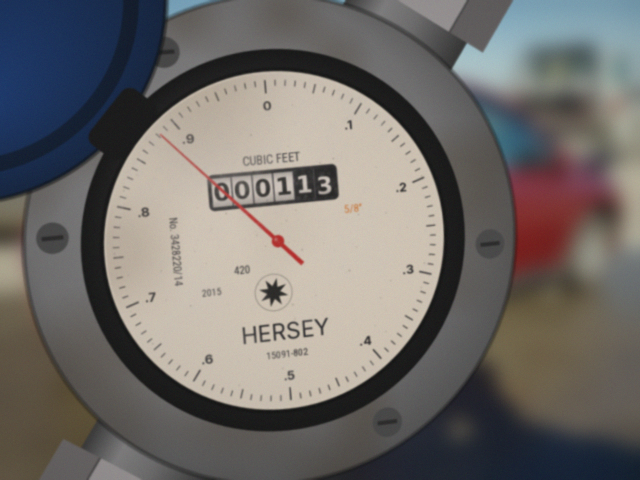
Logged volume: 112.88
